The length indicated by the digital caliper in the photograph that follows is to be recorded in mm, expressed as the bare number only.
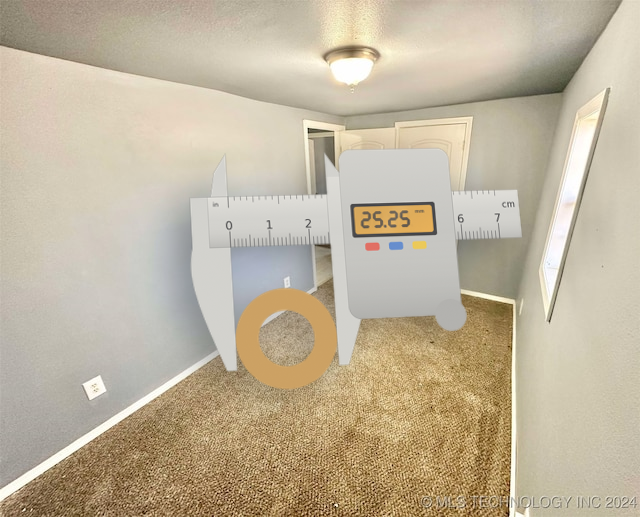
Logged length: 25.25
